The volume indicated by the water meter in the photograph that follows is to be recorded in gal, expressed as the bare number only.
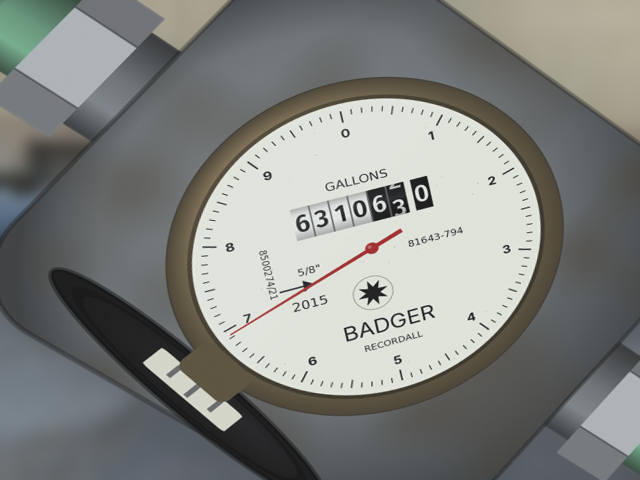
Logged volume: 6310626.9
